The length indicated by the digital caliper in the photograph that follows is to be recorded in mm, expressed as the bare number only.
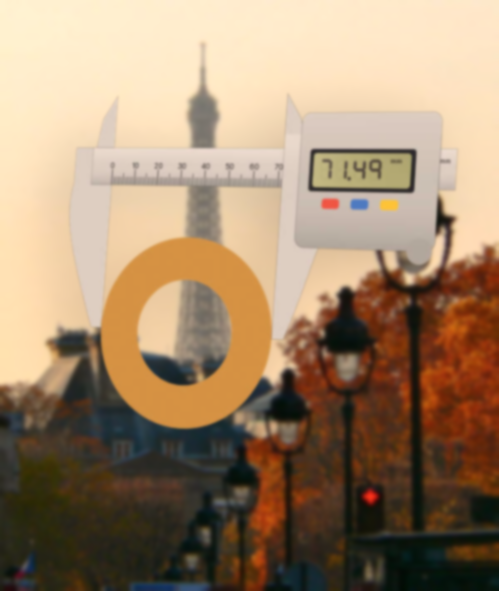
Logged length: 71.49
